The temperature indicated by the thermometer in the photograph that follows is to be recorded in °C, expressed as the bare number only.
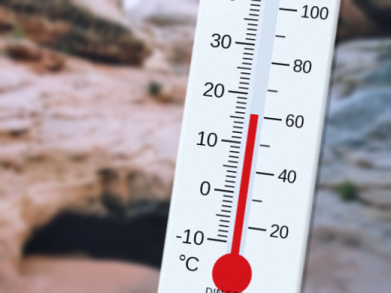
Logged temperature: 16
